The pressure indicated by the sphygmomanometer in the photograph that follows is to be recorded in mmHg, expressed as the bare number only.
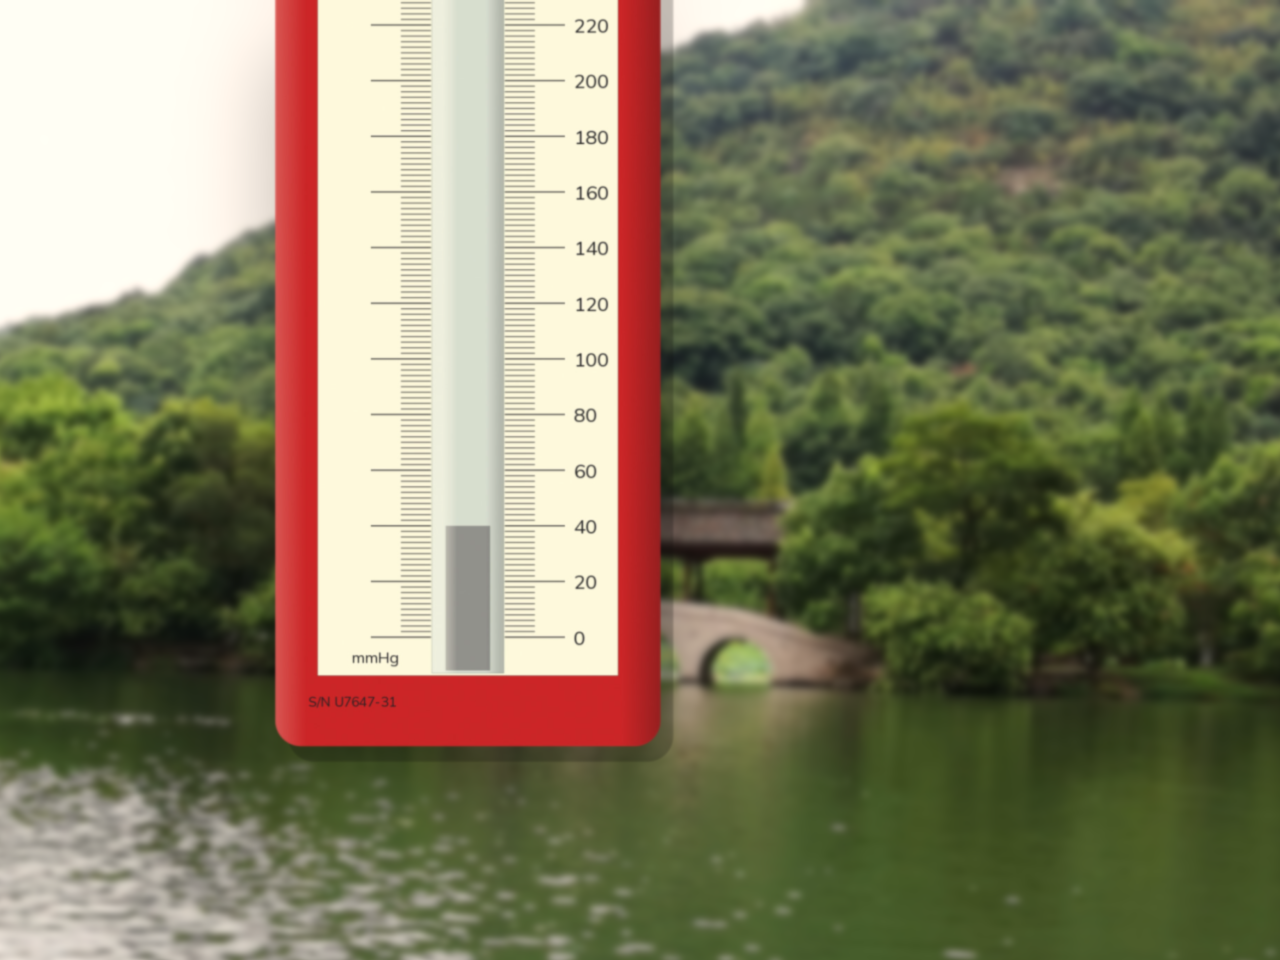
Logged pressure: 40
